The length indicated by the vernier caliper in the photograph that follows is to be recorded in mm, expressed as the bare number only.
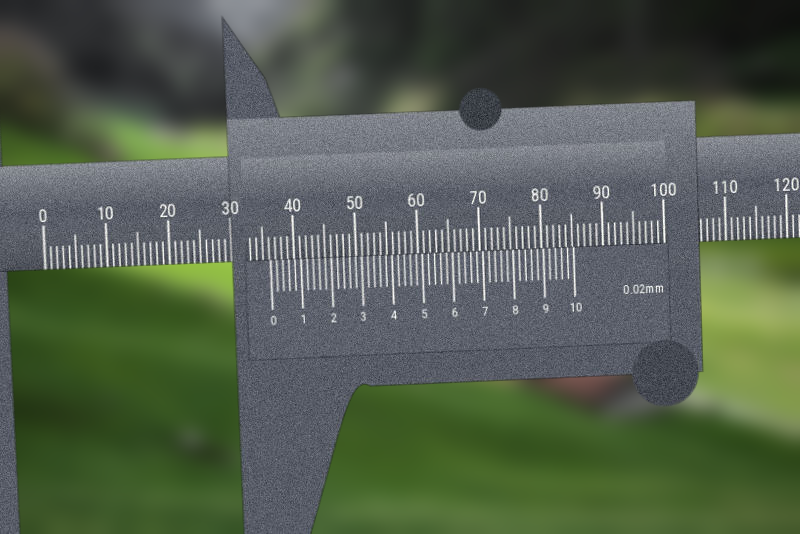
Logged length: 36.2
